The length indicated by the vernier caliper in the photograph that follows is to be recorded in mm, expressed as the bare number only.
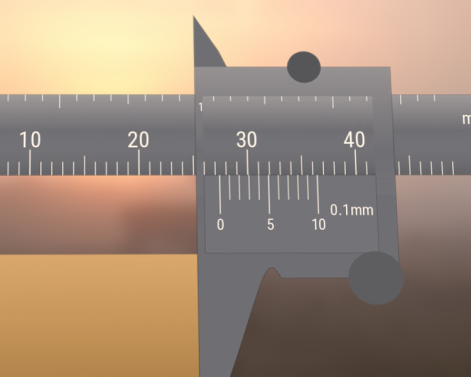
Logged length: 27.4
